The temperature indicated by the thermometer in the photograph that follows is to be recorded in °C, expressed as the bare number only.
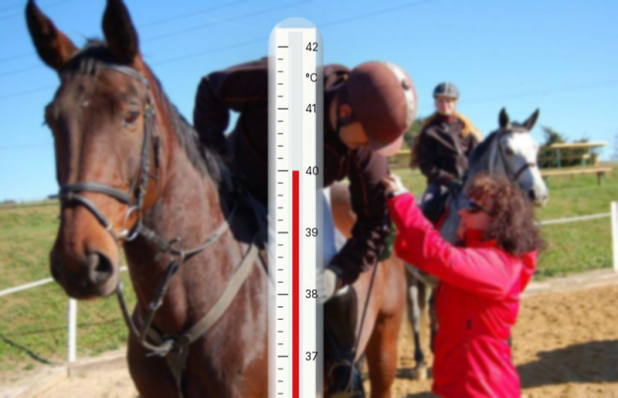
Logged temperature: 40
